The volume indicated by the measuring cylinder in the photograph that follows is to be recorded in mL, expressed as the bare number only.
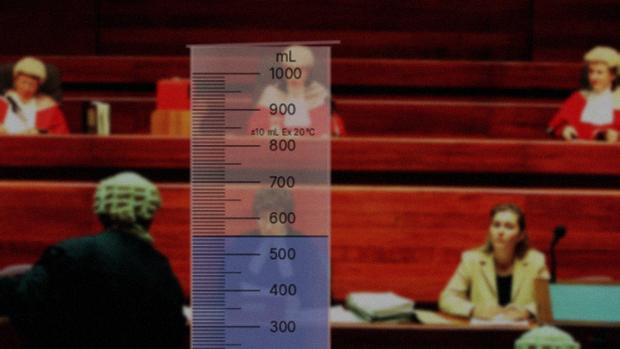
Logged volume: 550
